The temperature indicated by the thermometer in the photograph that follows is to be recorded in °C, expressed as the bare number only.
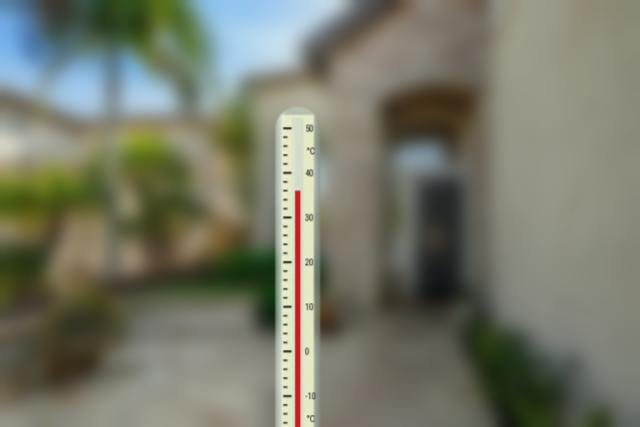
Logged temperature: 36
